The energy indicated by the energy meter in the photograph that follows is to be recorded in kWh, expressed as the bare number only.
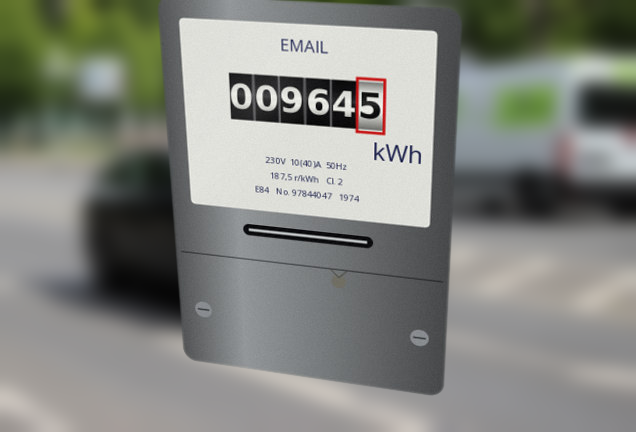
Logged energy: 964.5
